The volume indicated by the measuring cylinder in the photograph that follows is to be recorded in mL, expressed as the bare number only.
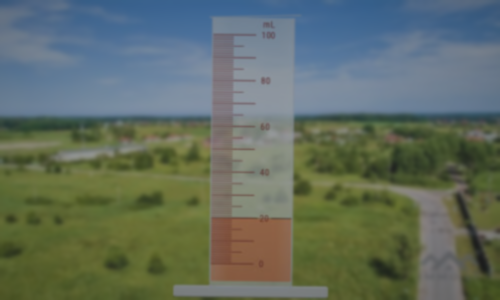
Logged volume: 20
